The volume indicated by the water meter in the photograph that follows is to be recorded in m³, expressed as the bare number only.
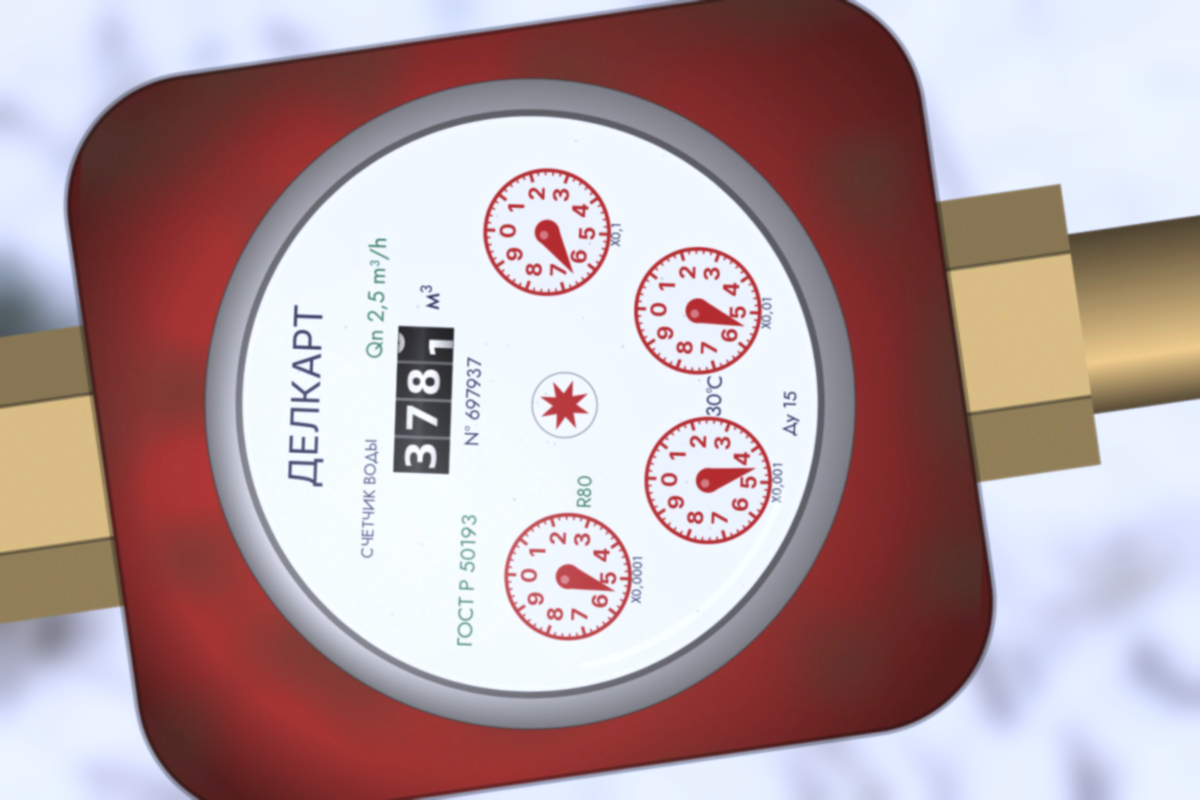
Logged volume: 3780.6545
